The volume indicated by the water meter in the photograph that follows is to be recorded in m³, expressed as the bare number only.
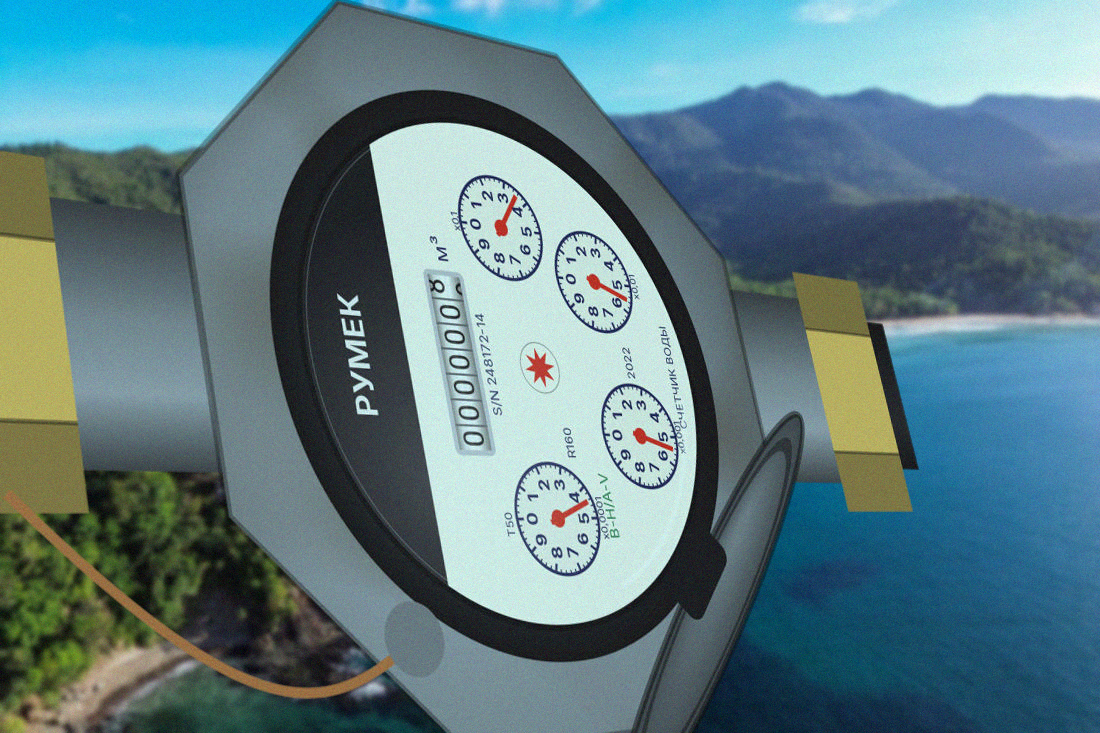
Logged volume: 8.3554
